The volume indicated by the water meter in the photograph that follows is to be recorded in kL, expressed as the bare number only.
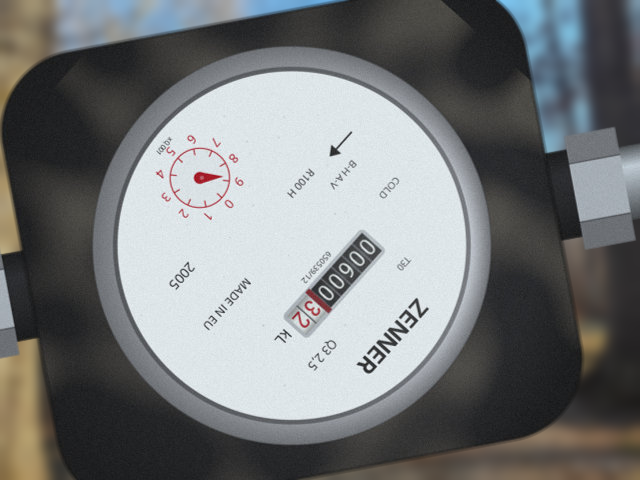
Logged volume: 600.328
